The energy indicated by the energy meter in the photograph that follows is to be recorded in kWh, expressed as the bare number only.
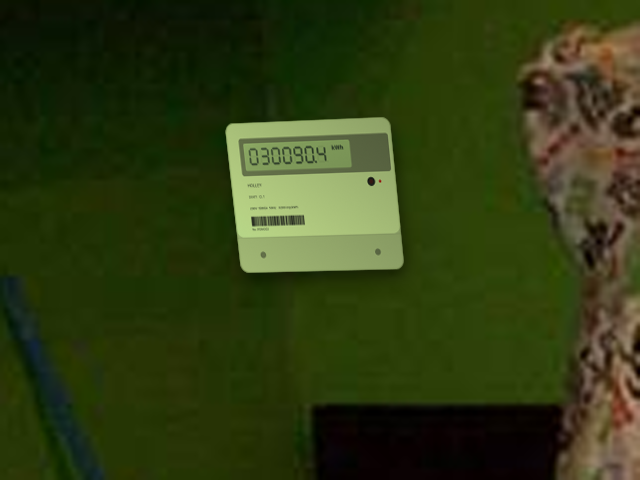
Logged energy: 30090.4
